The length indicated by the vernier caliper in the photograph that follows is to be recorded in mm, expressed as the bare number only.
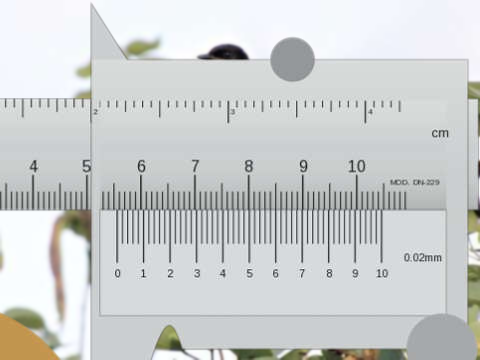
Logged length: 55.6
